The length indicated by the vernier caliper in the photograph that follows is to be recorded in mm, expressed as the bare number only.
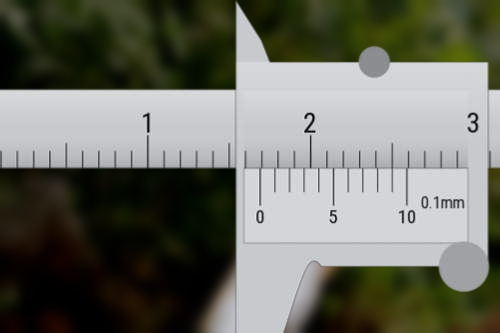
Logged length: 16.9
